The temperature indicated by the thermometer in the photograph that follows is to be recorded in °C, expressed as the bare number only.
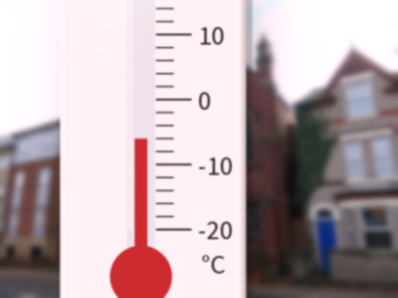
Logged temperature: -6
